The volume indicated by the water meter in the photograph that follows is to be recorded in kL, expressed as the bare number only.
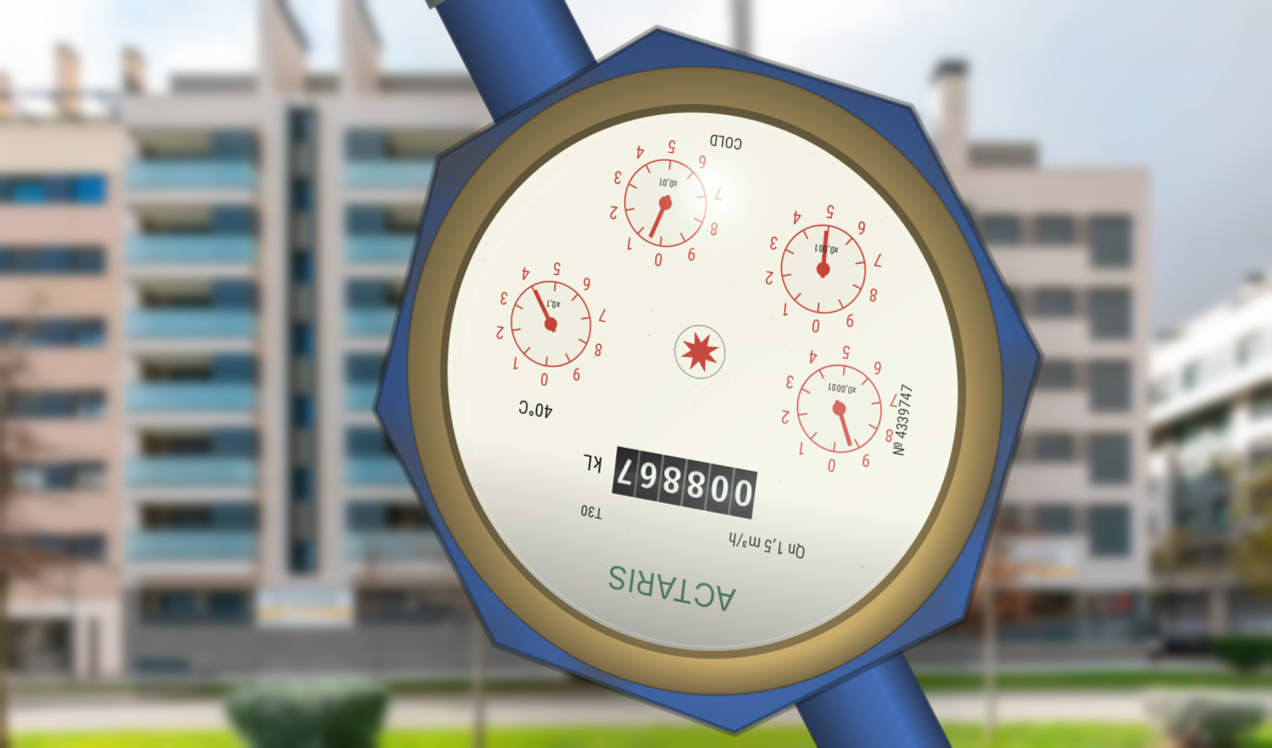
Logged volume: 8867.4049
